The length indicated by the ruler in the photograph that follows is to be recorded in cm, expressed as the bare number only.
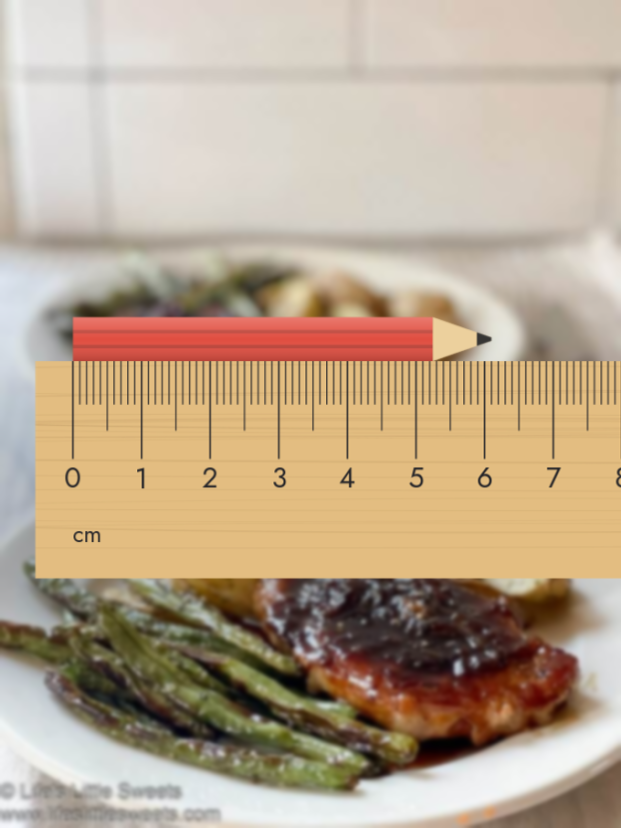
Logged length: 6.1
